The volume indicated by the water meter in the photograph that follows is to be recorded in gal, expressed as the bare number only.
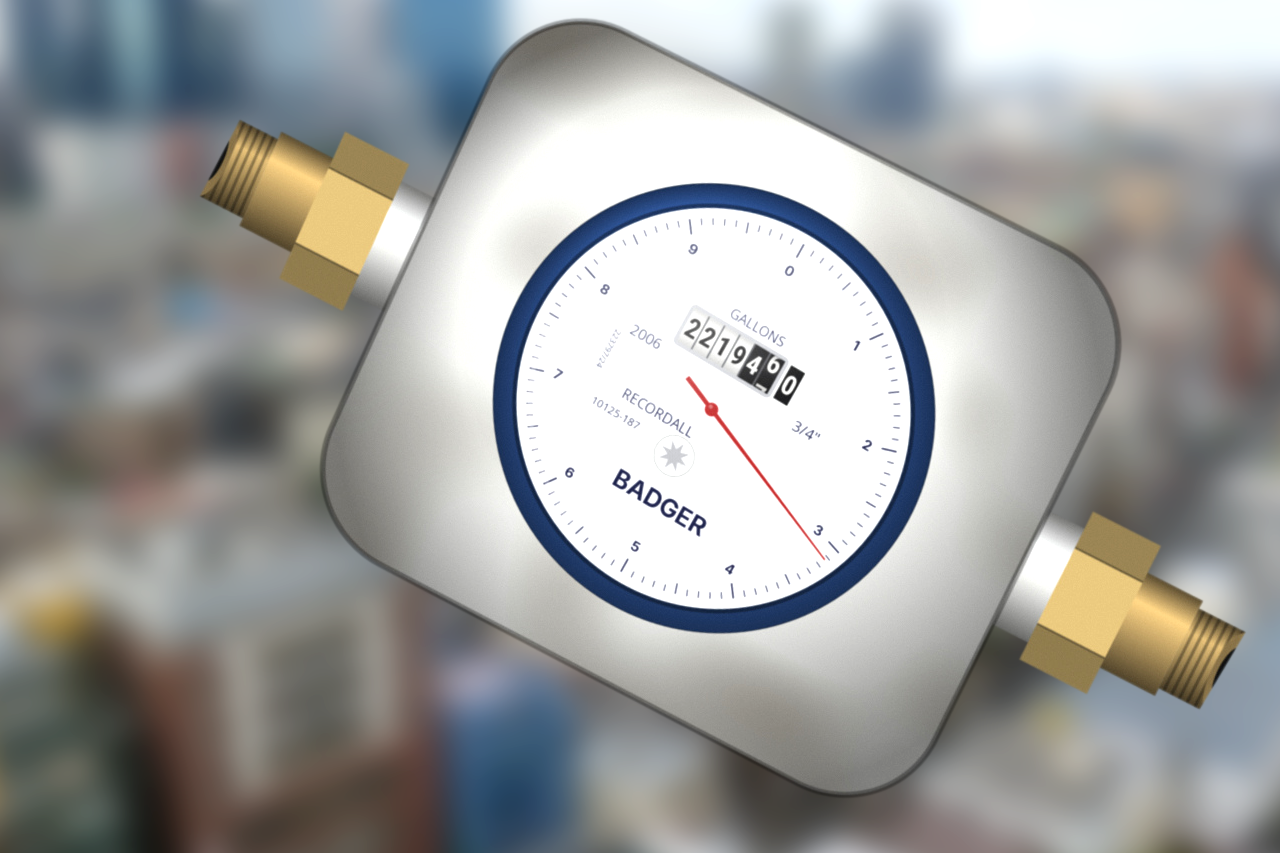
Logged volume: 2219463.1
